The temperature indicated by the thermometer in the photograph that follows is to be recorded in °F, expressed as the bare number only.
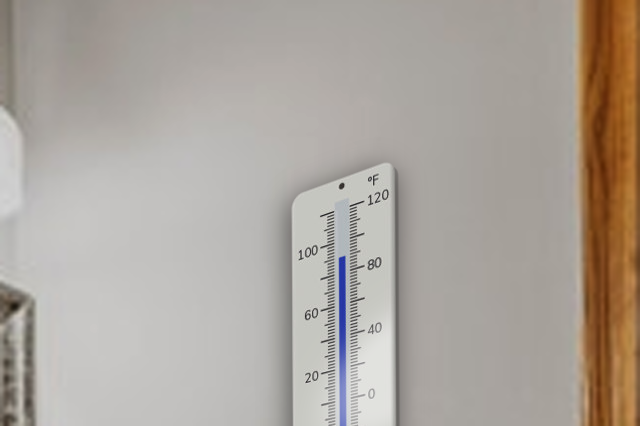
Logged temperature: 90
